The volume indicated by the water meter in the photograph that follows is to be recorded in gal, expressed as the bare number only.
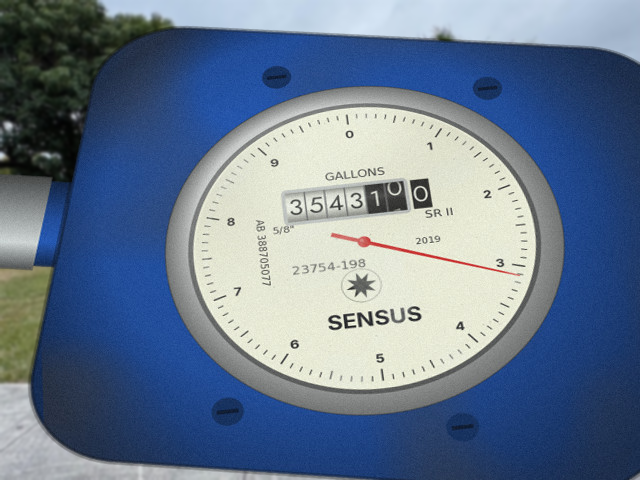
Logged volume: 3543103.1
